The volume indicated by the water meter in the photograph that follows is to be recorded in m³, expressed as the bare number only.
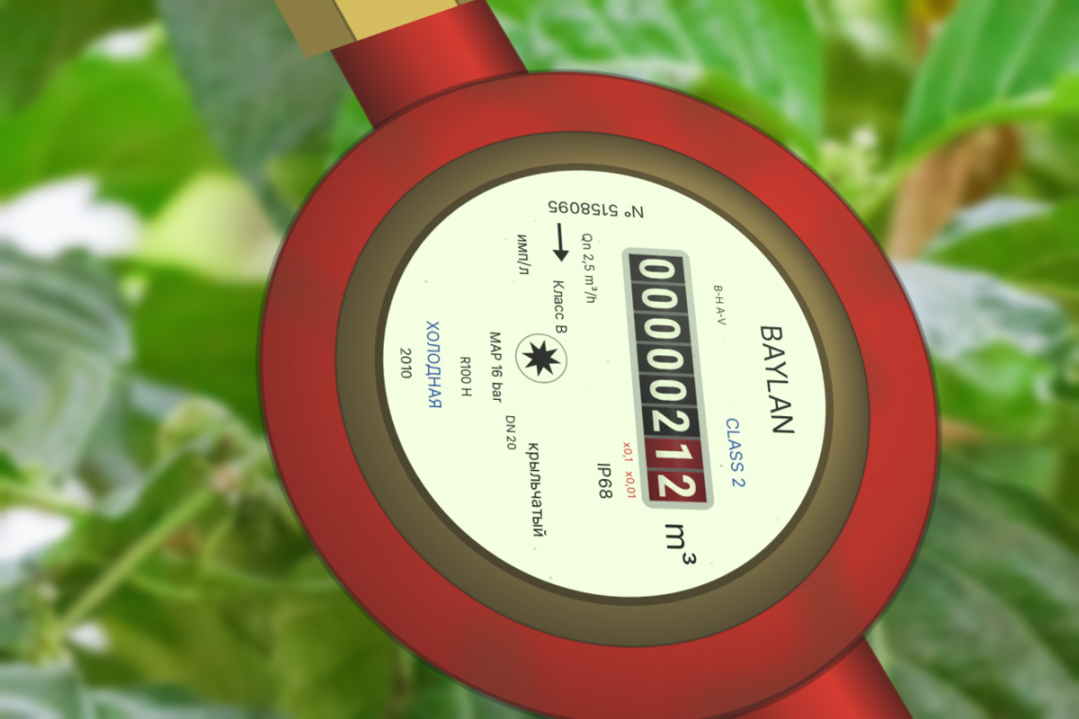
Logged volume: 2.12
